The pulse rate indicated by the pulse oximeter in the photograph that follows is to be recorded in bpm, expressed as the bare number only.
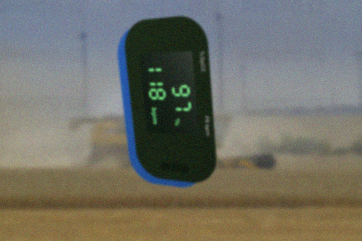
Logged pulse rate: 118
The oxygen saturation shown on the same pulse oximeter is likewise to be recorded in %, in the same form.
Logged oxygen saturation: 97
